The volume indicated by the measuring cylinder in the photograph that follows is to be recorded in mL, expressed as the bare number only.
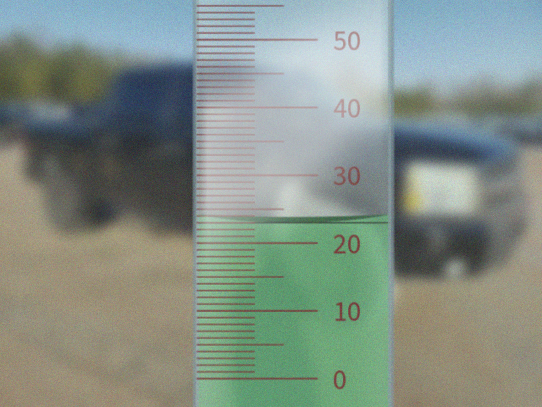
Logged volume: 23
